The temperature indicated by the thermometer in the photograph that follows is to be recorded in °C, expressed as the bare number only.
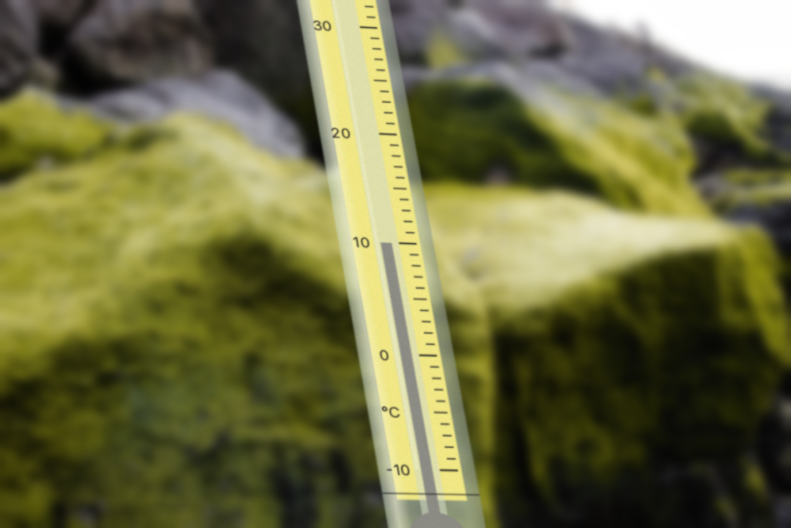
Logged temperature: 10
